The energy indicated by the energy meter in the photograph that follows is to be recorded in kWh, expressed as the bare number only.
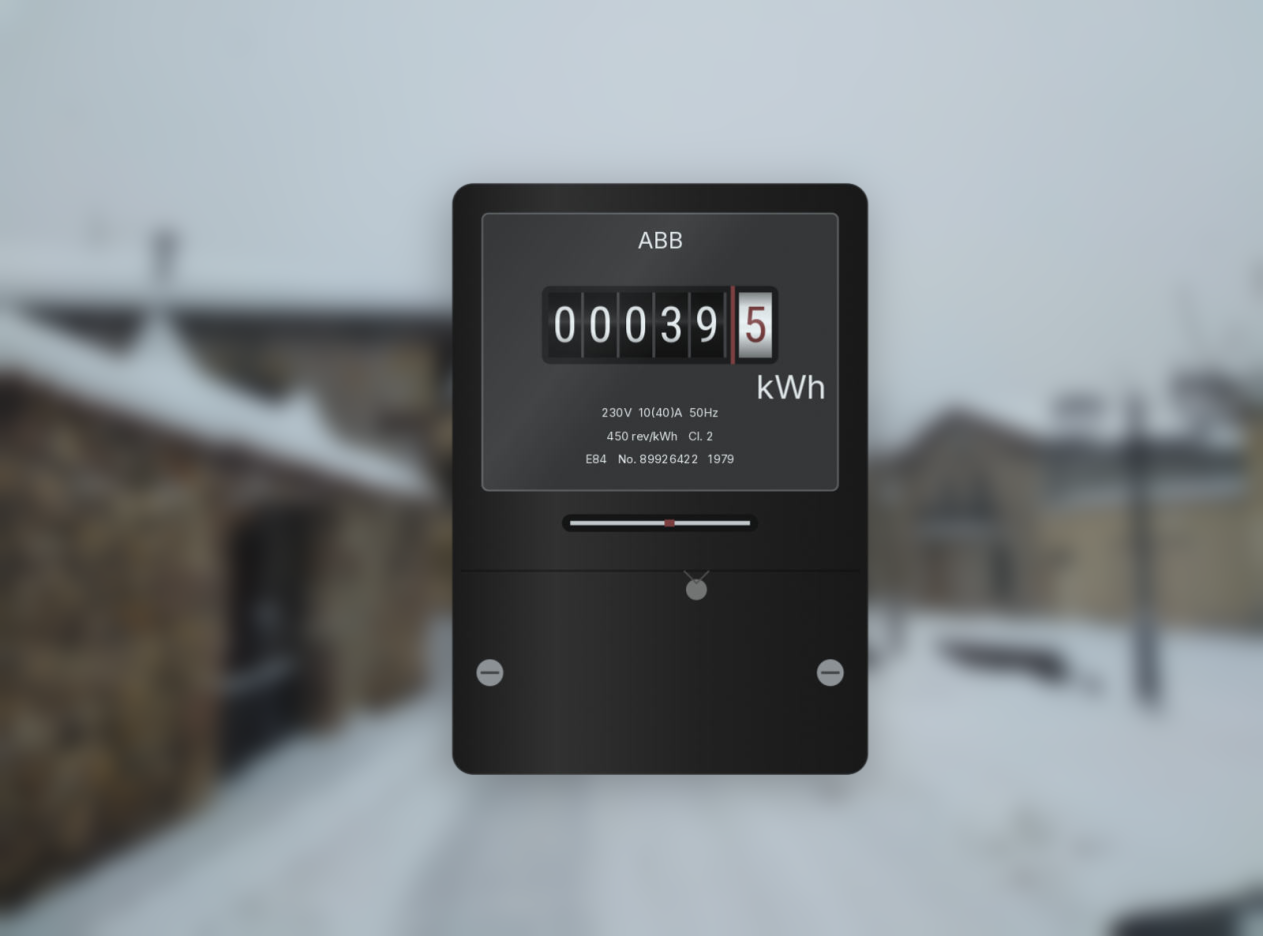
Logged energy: 39.5
